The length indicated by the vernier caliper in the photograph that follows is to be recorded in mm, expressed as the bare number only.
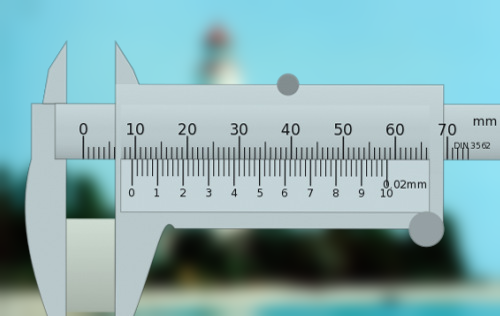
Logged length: 9.4
